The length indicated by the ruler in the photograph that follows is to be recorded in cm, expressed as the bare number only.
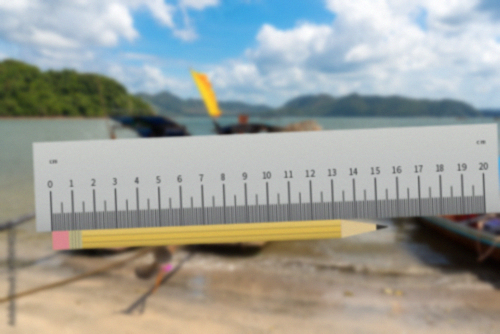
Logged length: 15.5
